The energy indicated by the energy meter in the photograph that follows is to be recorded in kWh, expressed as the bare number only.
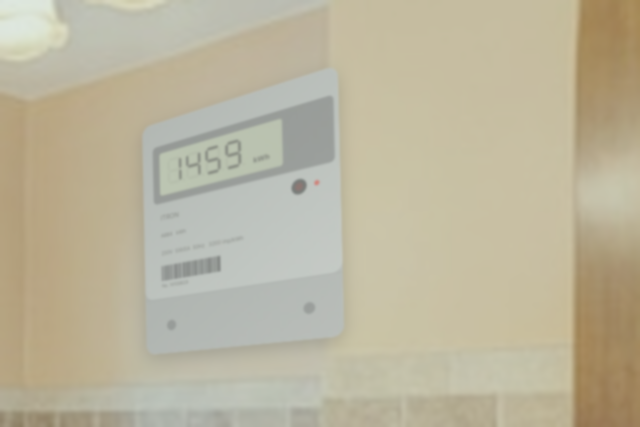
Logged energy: 1459
